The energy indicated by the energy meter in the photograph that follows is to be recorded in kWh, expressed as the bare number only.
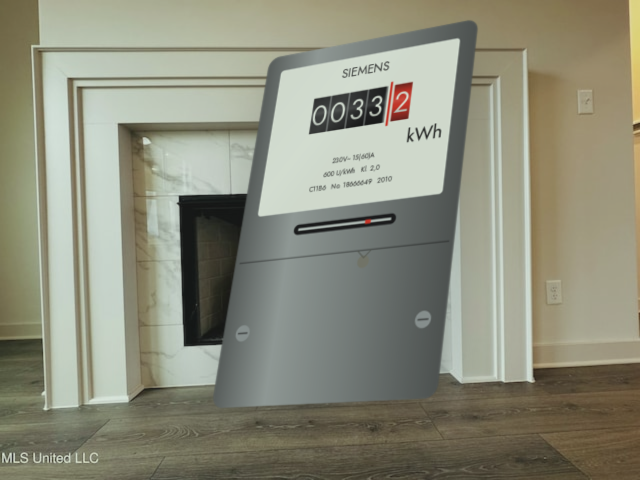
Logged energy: 33.2
